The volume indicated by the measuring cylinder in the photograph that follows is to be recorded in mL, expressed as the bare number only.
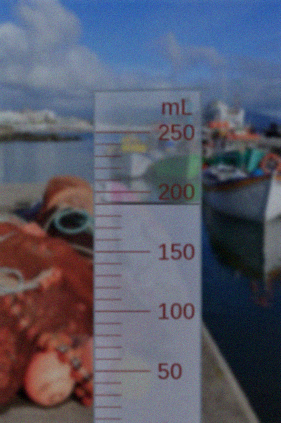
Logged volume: 190
